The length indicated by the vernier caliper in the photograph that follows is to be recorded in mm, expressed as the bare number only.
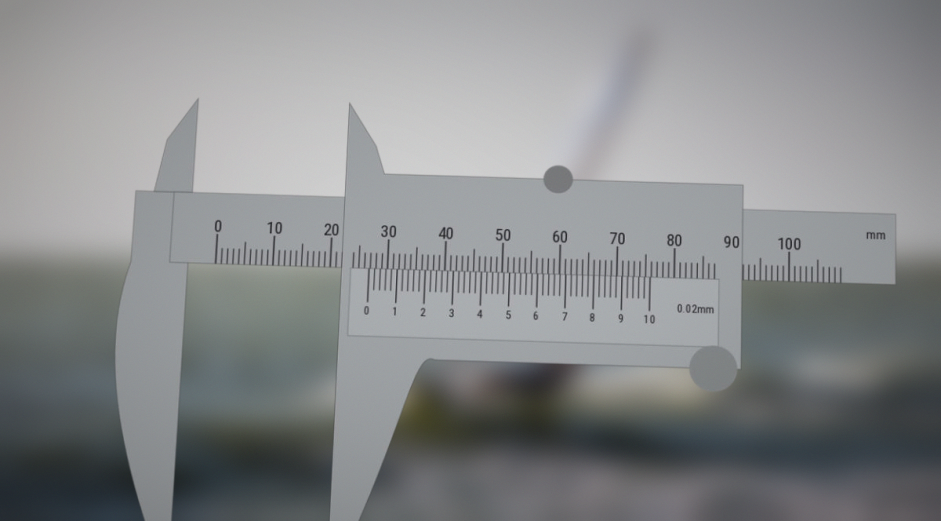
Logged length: 26.8
